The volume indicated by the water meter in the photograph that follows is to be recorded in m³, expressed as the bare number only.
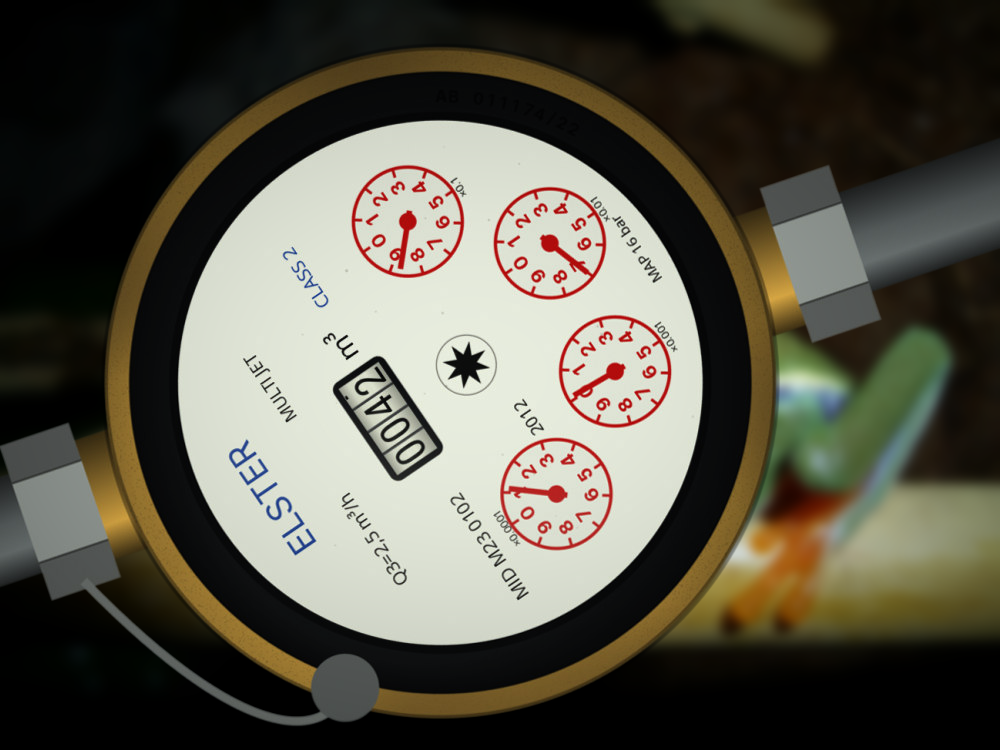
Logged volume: 41.8701
